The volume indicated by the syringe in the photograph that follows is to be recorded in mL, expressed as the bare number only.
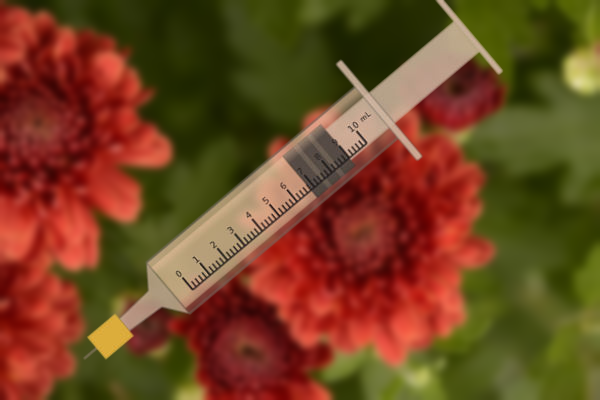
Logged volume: 6.8
